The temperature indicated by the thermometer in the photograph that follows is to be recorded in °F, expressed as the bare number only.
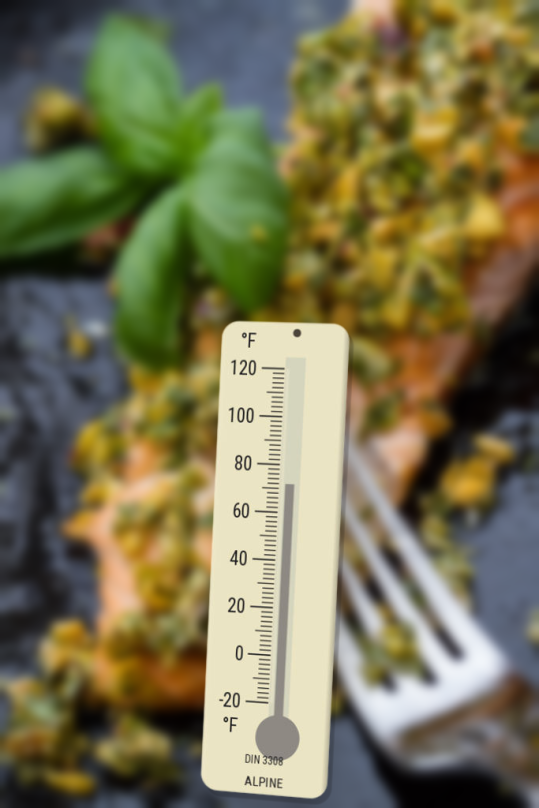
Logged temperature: 72
